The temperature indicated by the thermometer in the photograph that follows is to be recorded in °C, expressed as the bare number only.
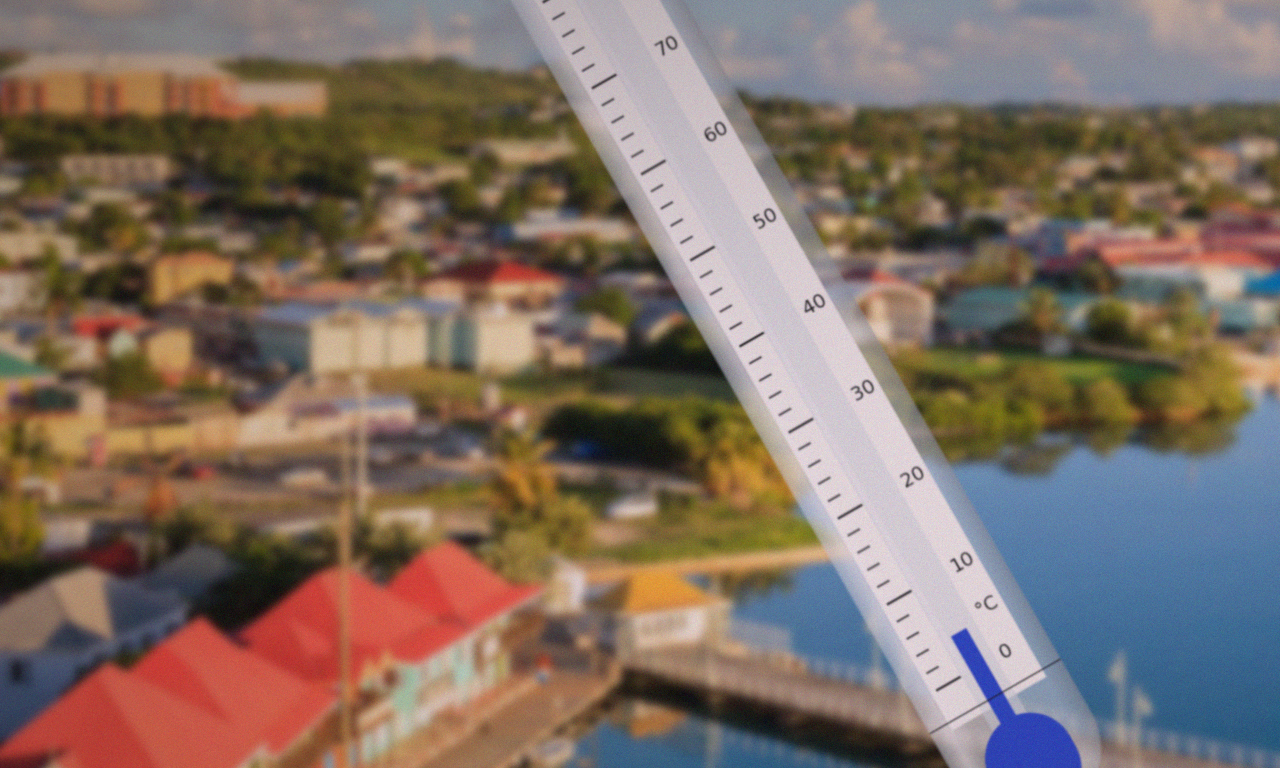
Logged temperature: 4
